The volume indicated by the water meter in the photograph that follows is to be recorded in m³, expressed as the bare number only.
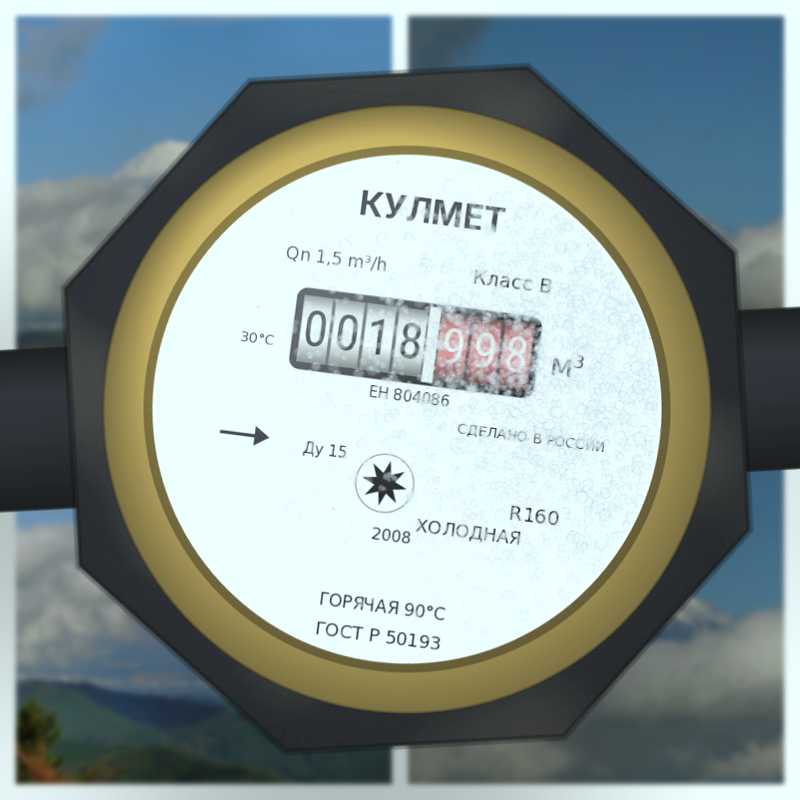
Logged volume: 18.998
